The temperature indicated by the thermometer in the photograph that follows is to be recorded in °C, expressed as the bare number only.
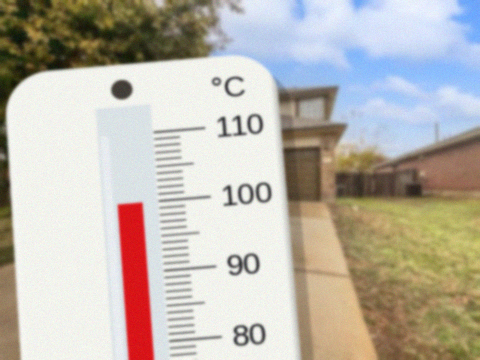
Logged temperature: 100
